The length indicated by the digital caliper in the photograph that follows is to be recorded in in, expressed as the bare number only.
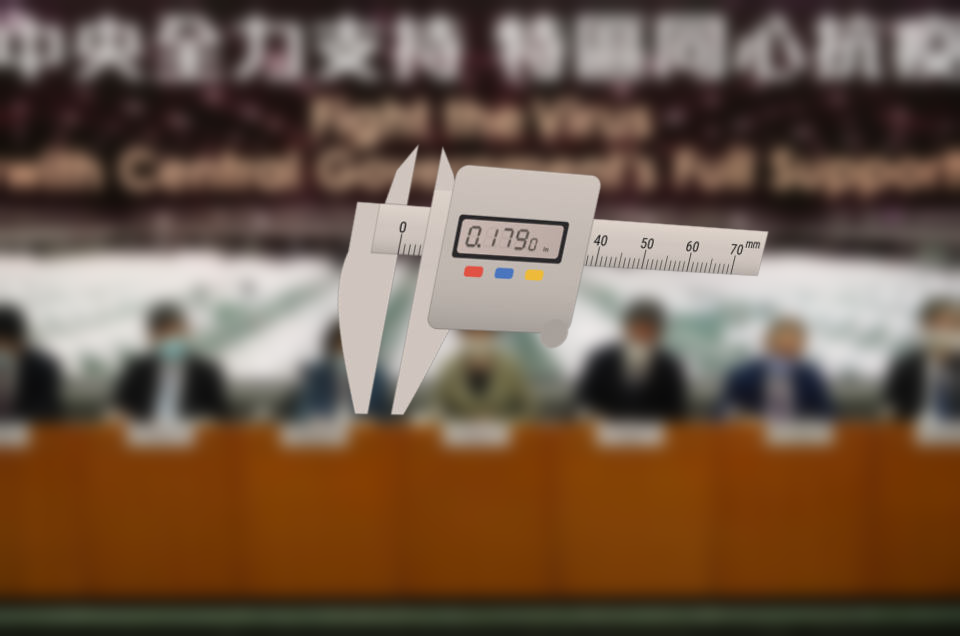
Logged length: 0.1790
